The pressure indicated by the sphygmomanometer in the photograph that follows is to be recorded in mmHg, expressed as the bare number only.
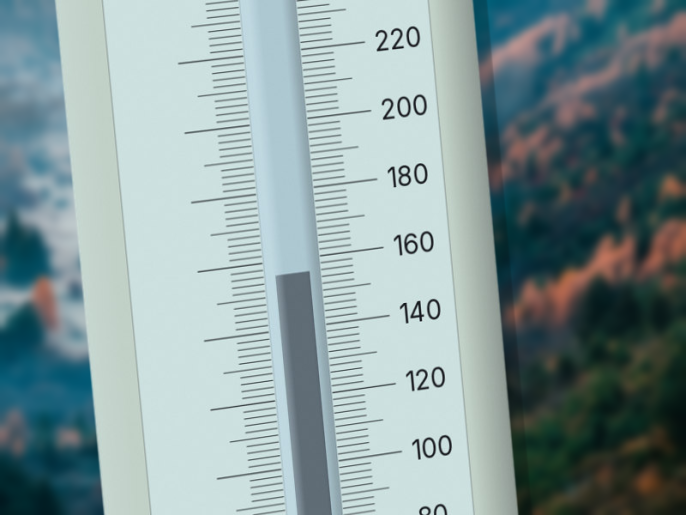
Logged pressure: 156
